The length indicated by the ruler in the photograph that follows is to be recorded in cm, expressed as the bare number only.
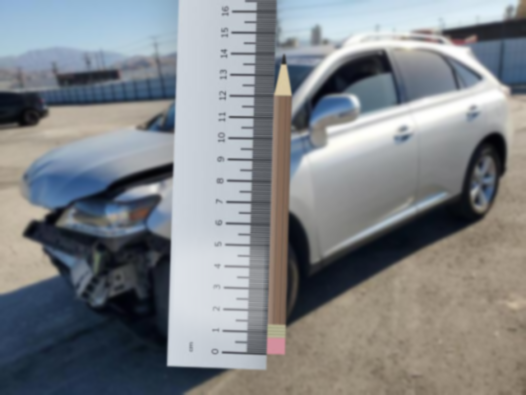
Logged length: 14
